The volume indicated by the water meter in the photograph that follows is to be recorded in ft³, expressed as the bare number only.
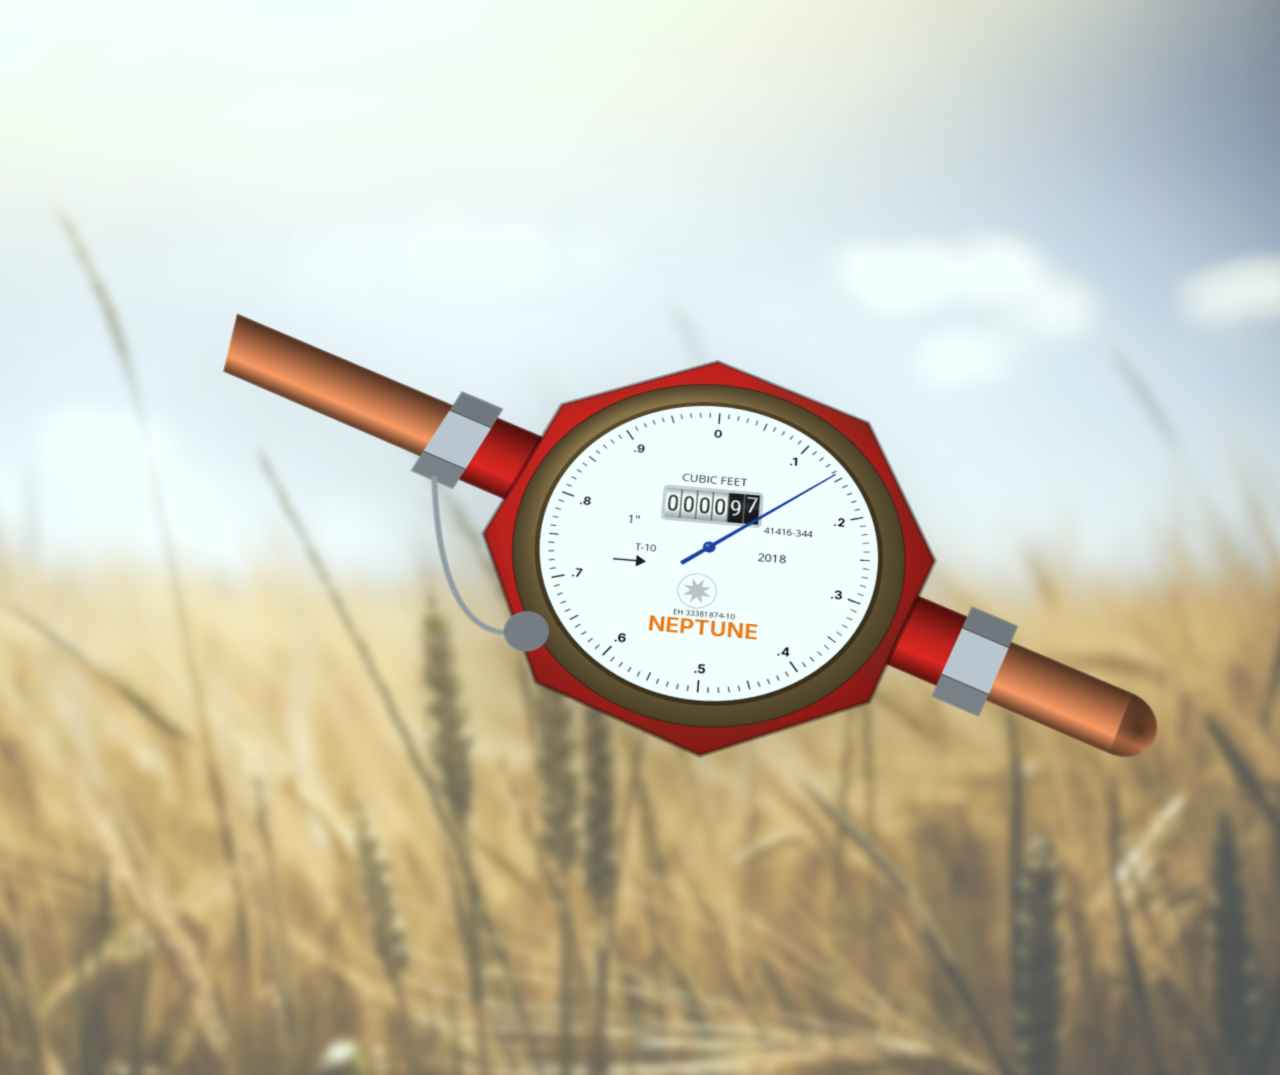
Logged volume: 97.14
